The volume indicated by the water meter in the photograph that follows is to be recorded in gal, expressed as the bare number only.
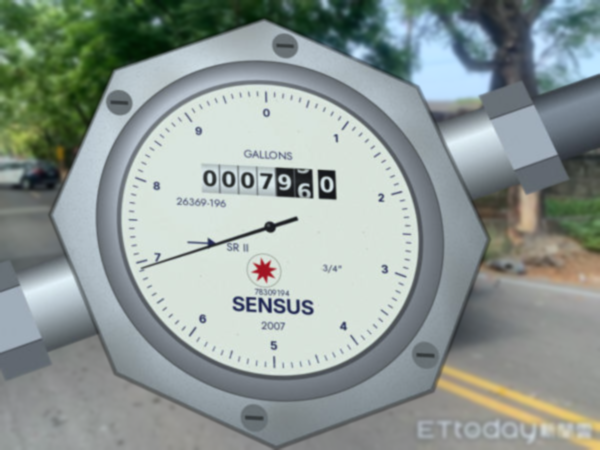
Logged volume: 7956.9
